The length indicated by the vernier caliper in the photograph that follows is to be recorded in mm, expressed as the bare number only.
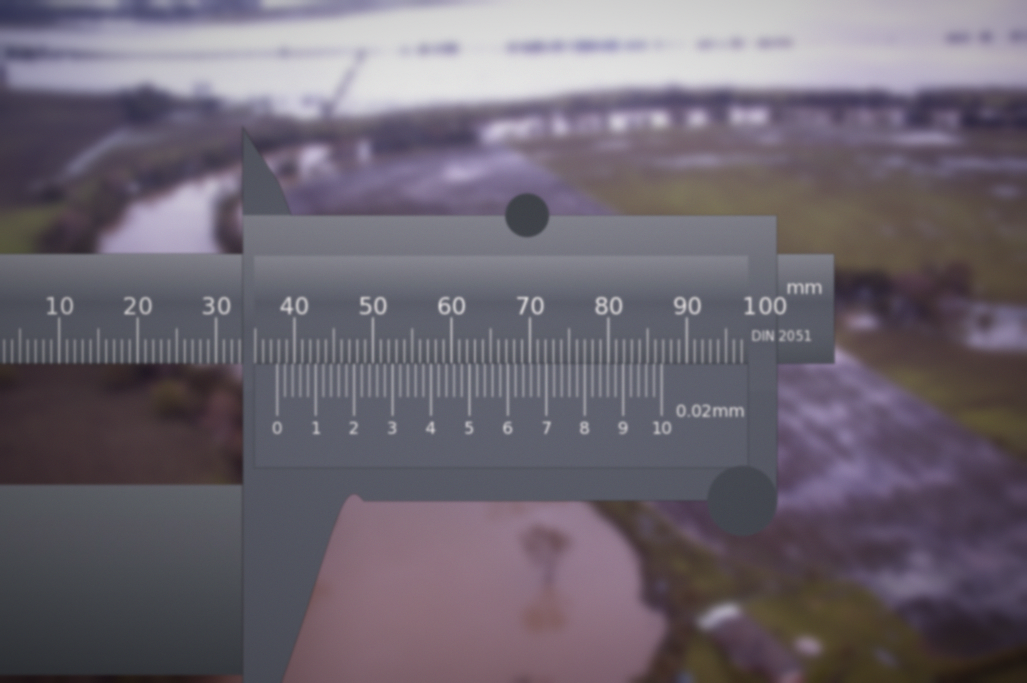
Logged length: 37.8
